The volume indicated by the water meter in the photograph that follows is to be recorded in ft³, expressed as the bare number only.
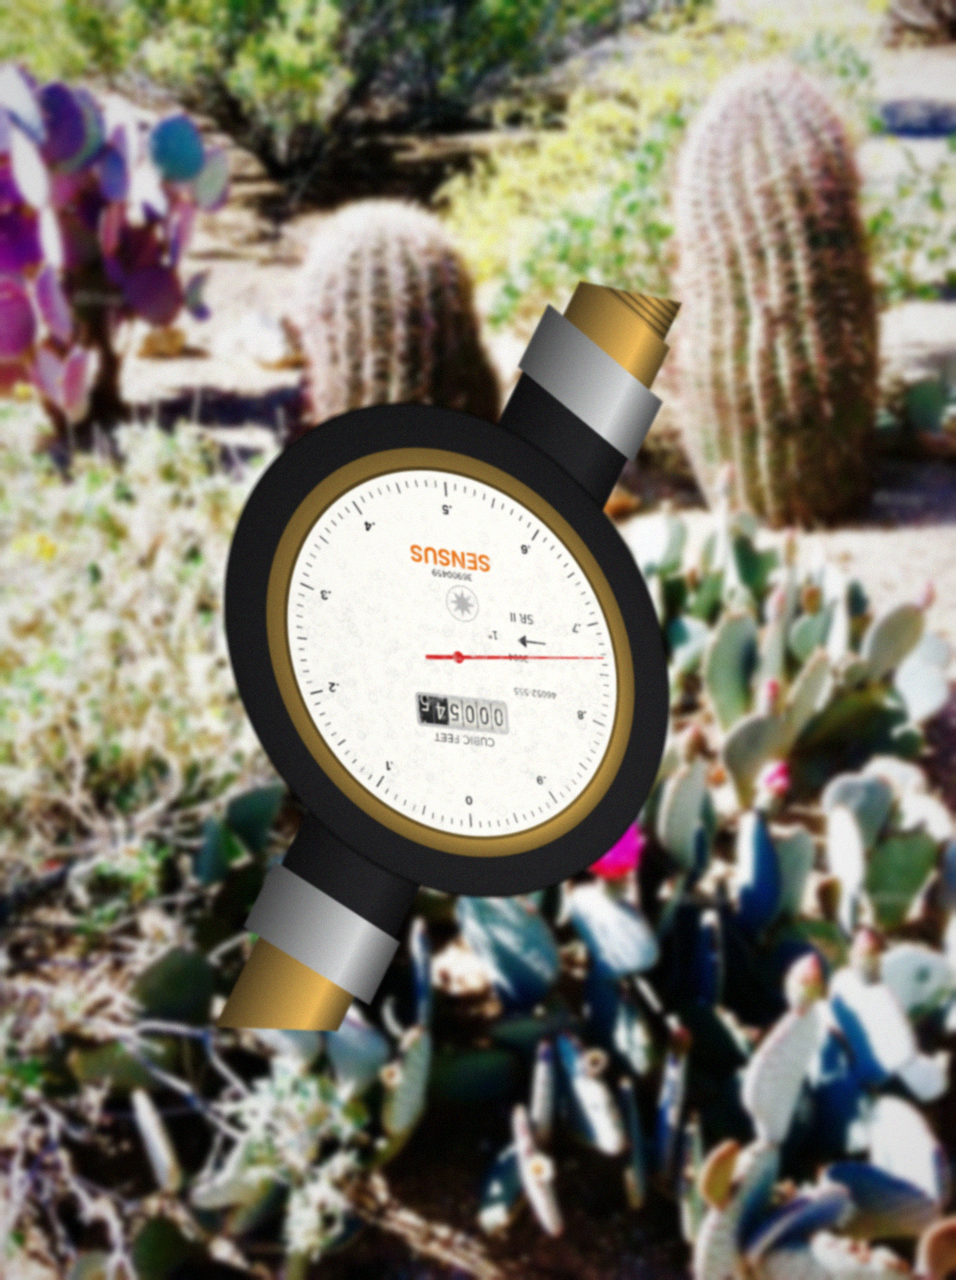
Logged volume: 544.73
